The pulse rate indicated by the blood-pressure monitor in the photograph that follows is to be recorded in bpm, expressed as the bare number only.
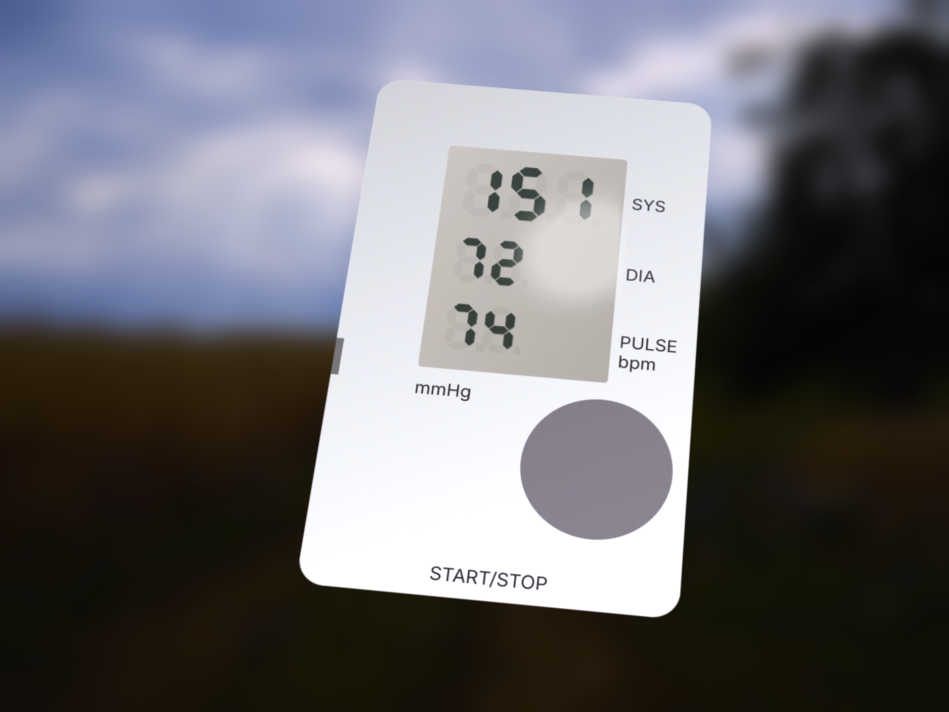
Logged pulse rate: 74
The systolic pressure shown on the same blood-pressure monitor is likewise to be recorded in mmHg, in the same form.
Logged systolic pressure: 151
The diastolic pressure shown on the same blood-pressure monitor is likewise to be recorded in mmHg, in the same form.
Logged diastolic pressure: 72
